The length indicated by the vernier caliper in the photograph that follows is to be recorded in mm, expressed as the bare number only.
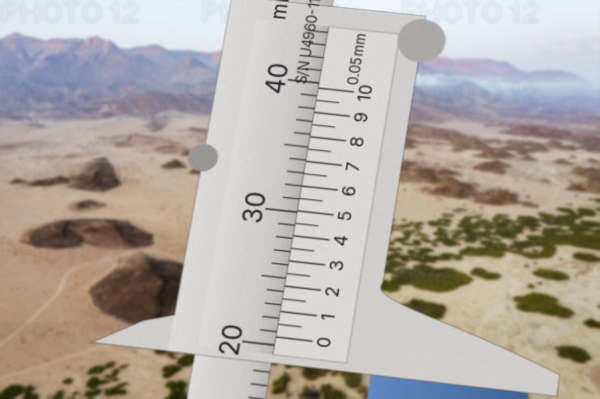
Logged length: 20.6
